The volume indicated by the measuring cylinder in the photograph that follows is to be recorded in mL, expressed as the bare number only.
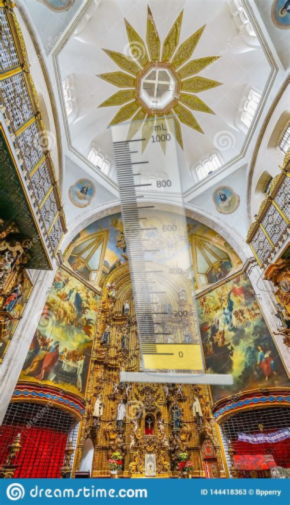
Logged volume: 50
